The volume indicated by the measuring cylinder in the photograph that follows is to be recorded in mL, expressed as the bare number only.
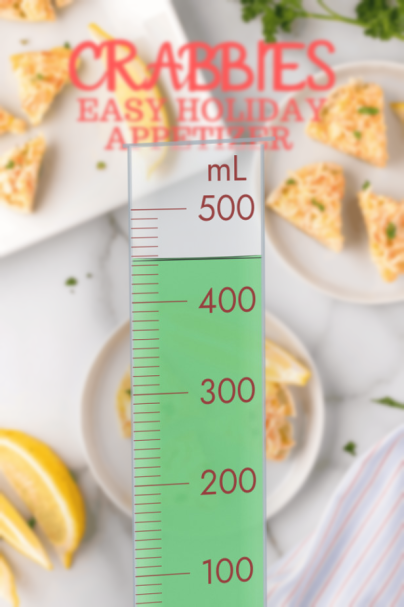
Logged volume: 445
